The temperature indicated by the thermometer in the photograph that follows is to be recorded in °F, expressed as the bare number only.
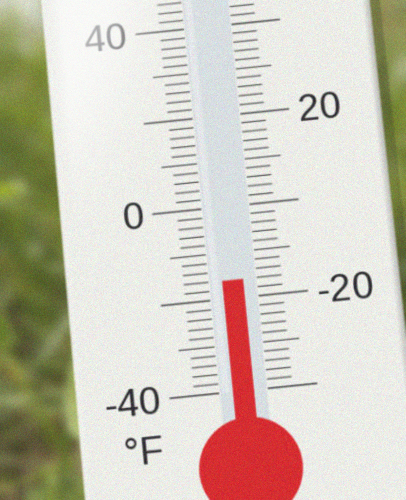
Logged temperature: -16
